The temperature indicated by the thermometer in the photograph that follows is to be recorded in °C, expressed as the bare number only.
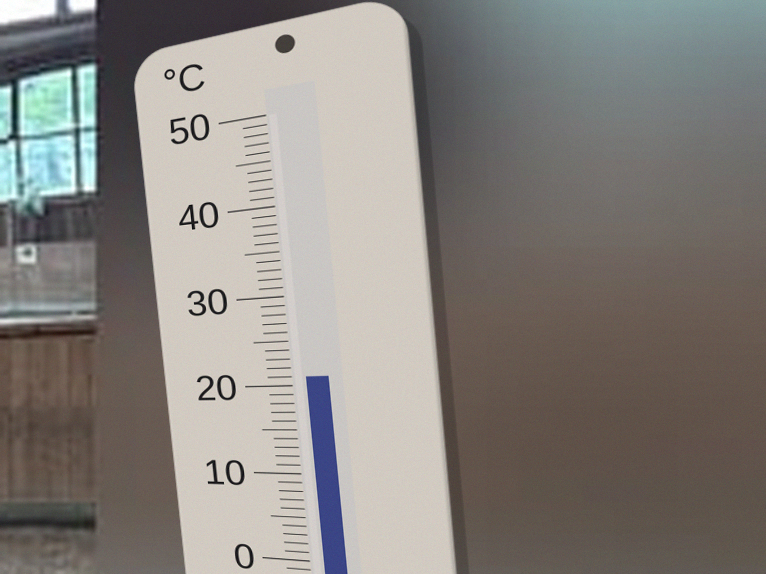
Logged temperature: 21
